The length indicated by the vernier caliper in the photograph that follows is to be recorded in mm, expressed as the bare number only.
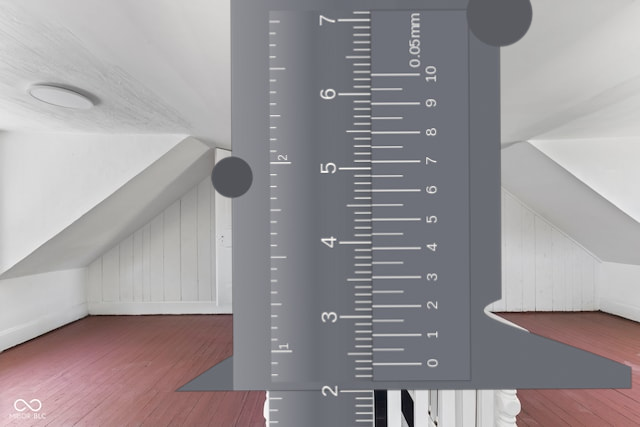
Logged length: 23.6
